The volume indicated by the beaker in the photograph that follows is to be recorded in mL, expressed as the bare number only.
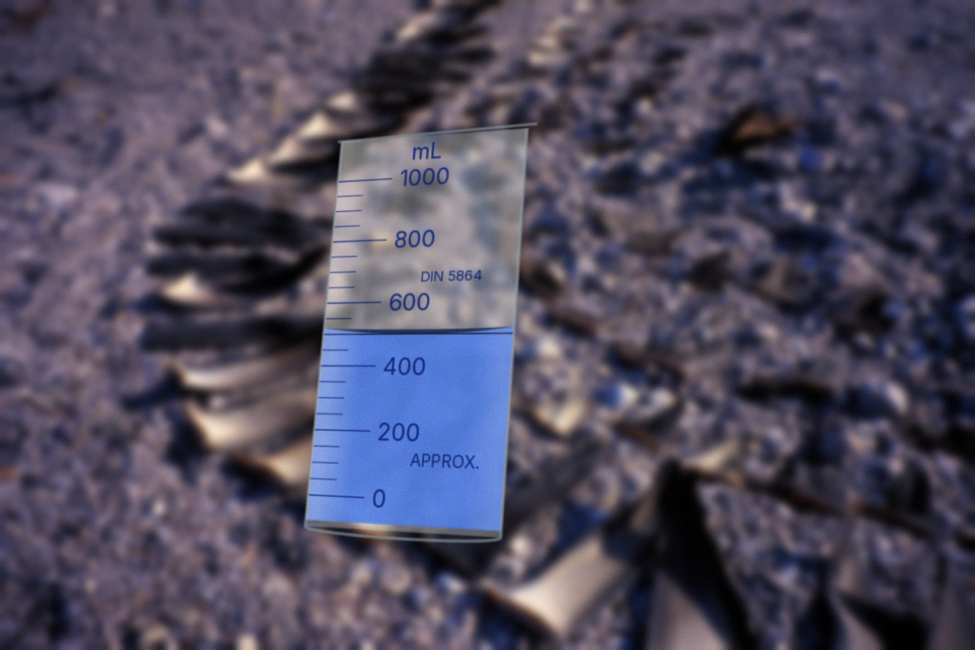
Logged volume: 500
